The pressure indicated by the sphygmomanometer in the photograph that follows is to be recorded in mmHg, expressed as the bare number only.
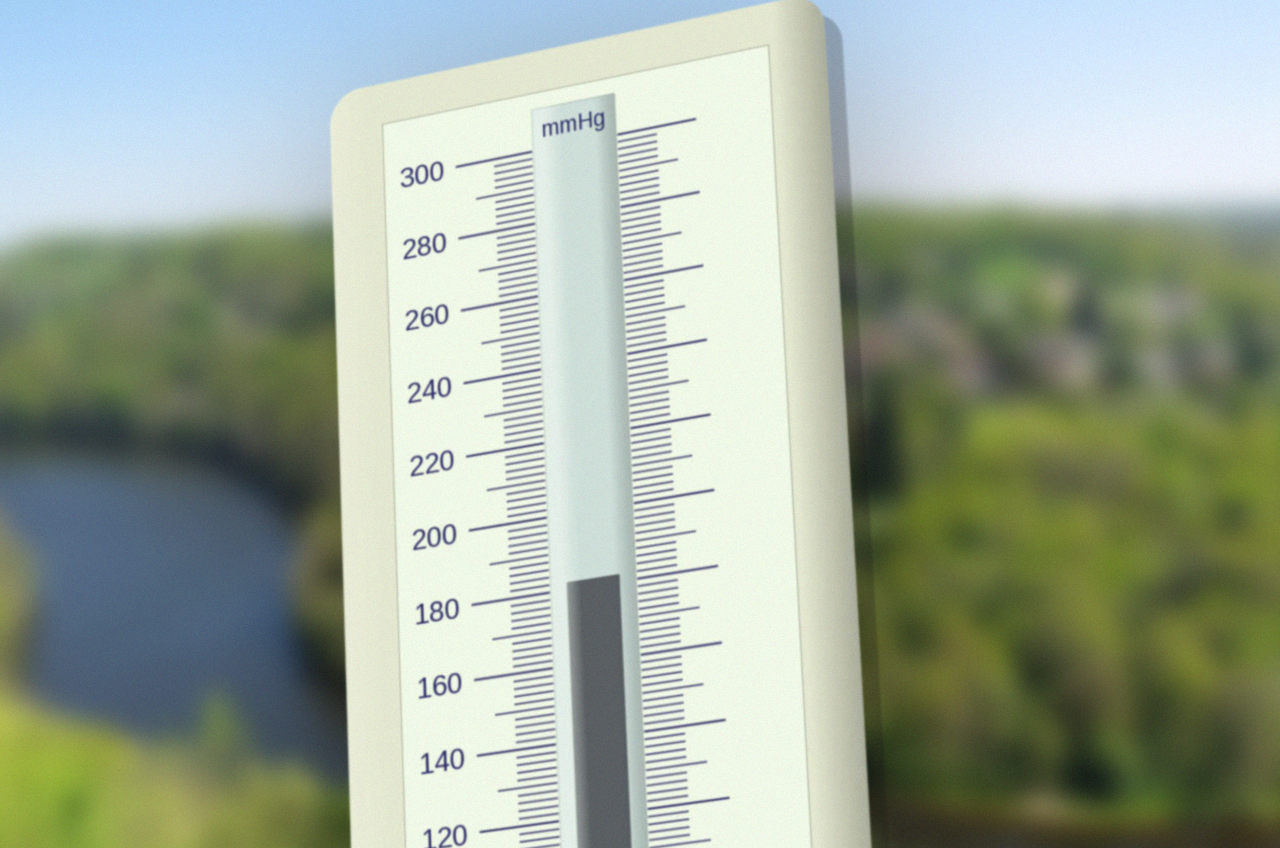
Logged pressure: 182
